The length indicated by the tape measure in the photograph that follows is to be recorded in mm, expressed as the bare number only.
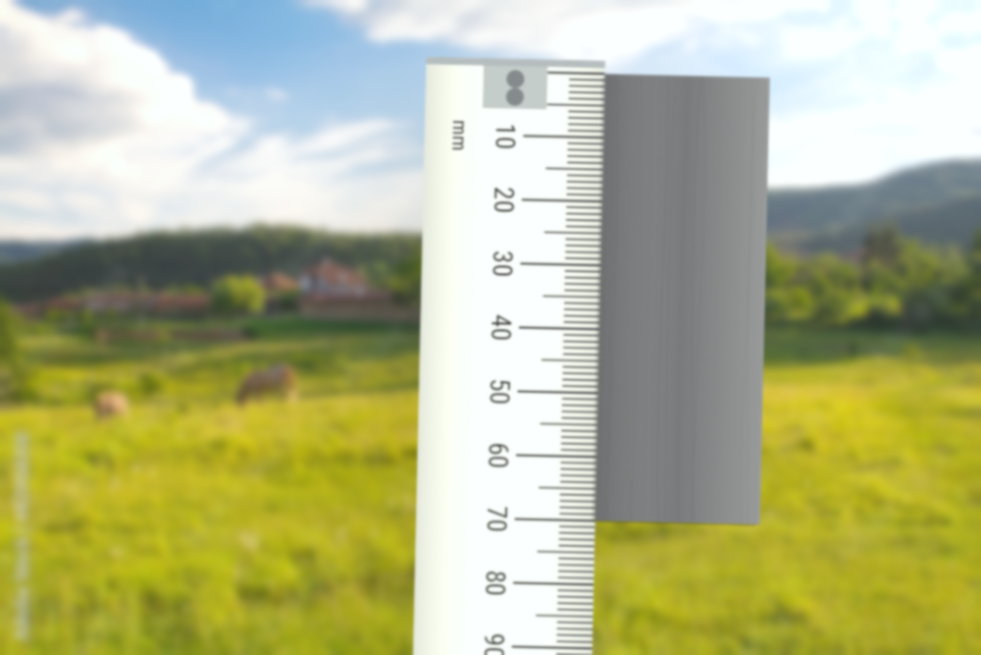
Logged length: 70
